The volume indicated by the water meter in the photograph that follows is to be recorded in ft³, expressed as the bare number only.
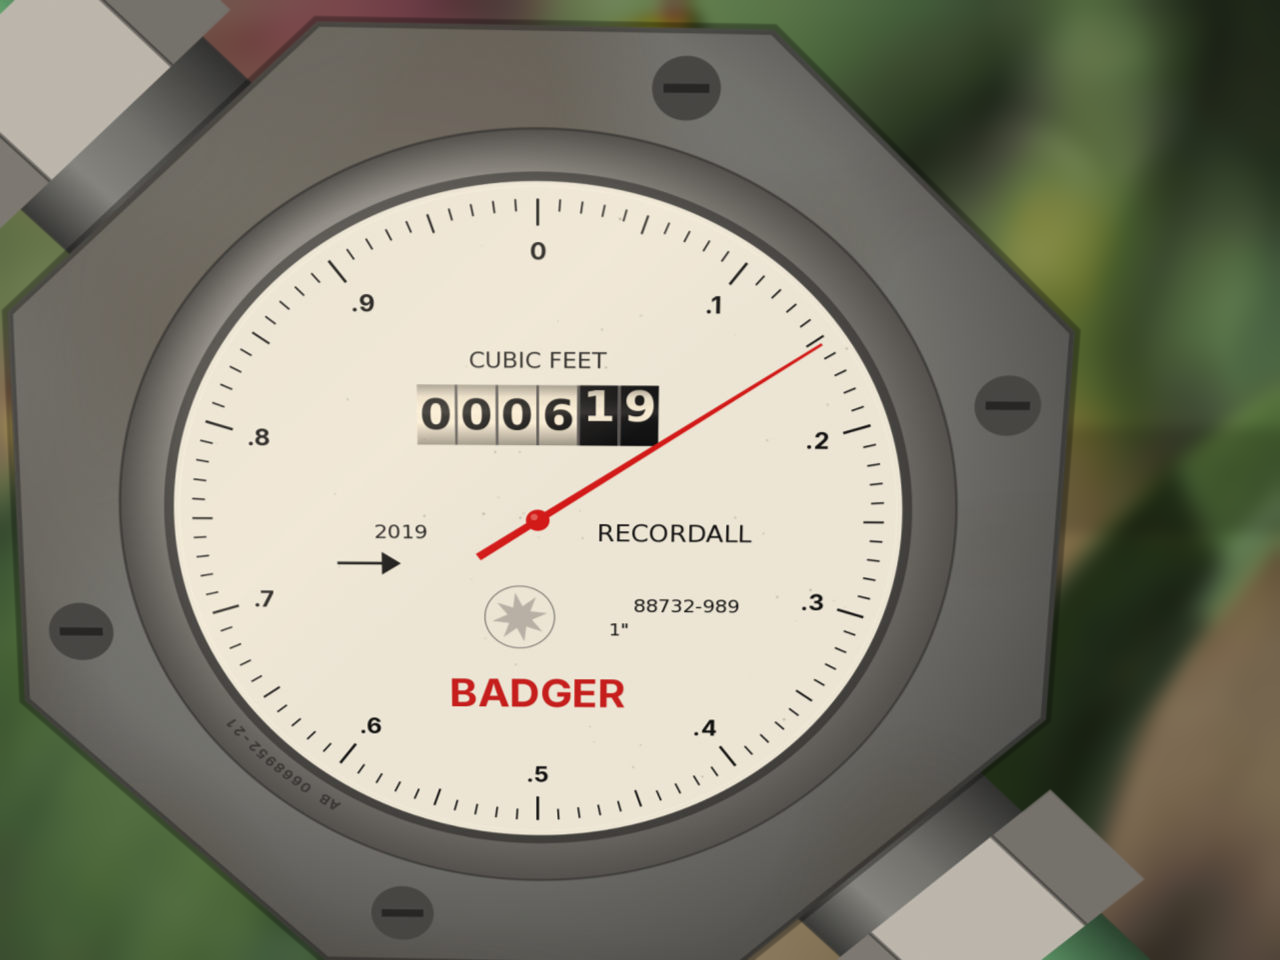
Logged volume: 619.15
